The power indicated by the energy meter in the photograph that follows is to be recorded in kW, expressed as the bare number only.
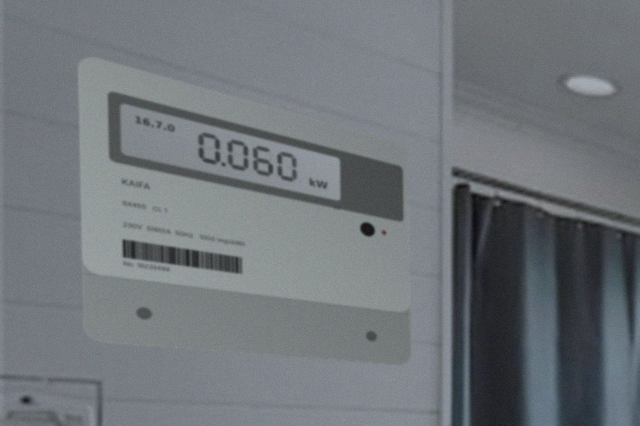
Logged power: 0.060
